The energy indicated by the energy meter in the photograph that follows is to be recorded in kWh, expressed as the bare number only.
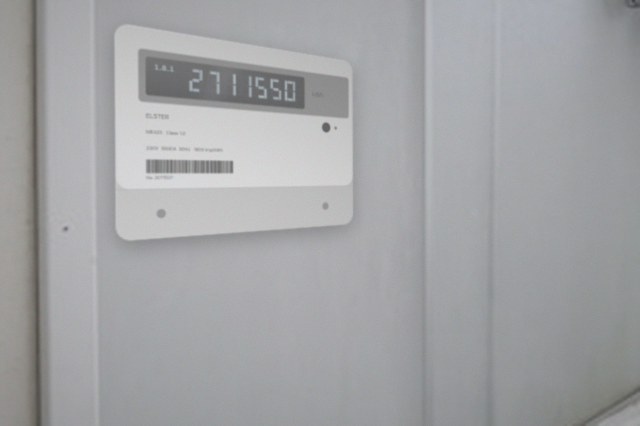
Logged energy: 2711550
